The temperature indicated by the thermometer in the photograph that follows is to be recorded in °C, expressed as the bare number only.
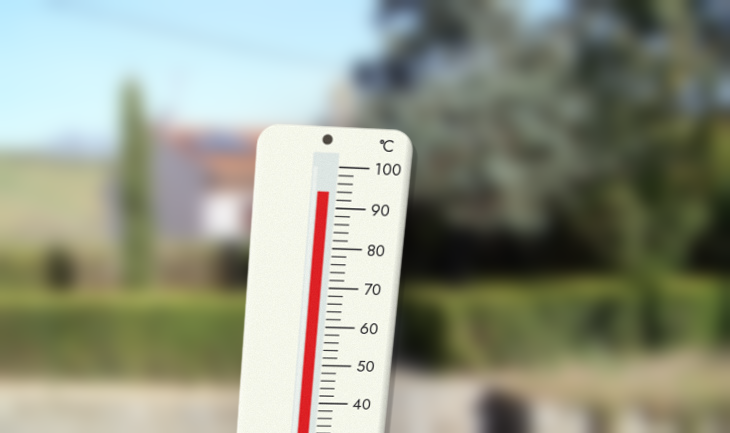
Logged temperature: 94
